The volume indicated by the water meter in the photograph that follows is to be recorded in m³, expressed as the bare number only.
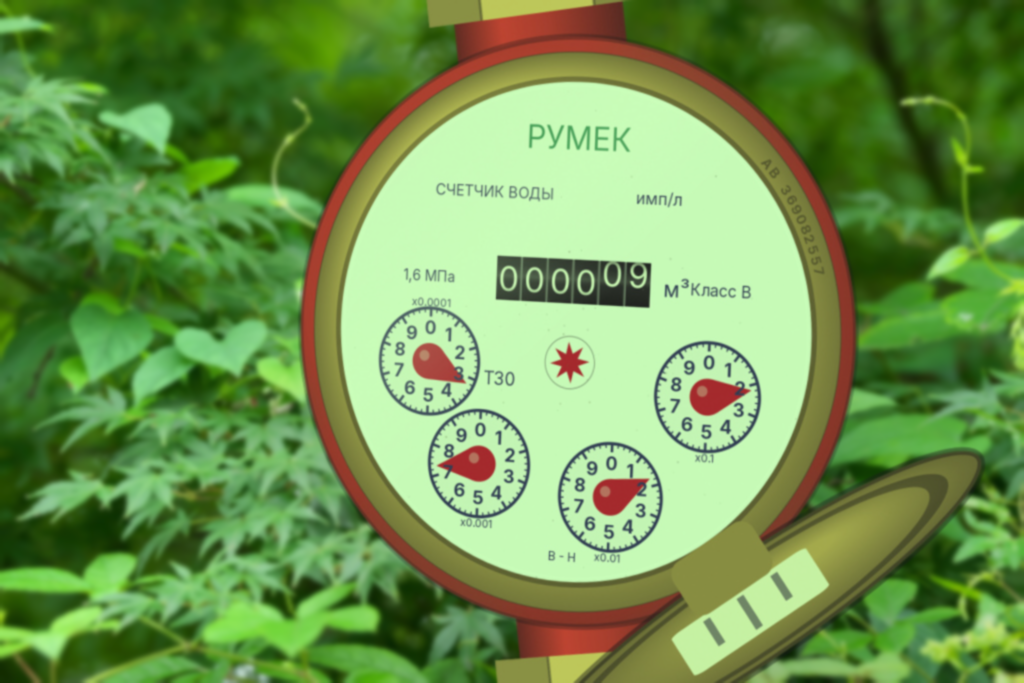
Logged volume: 9.2173
